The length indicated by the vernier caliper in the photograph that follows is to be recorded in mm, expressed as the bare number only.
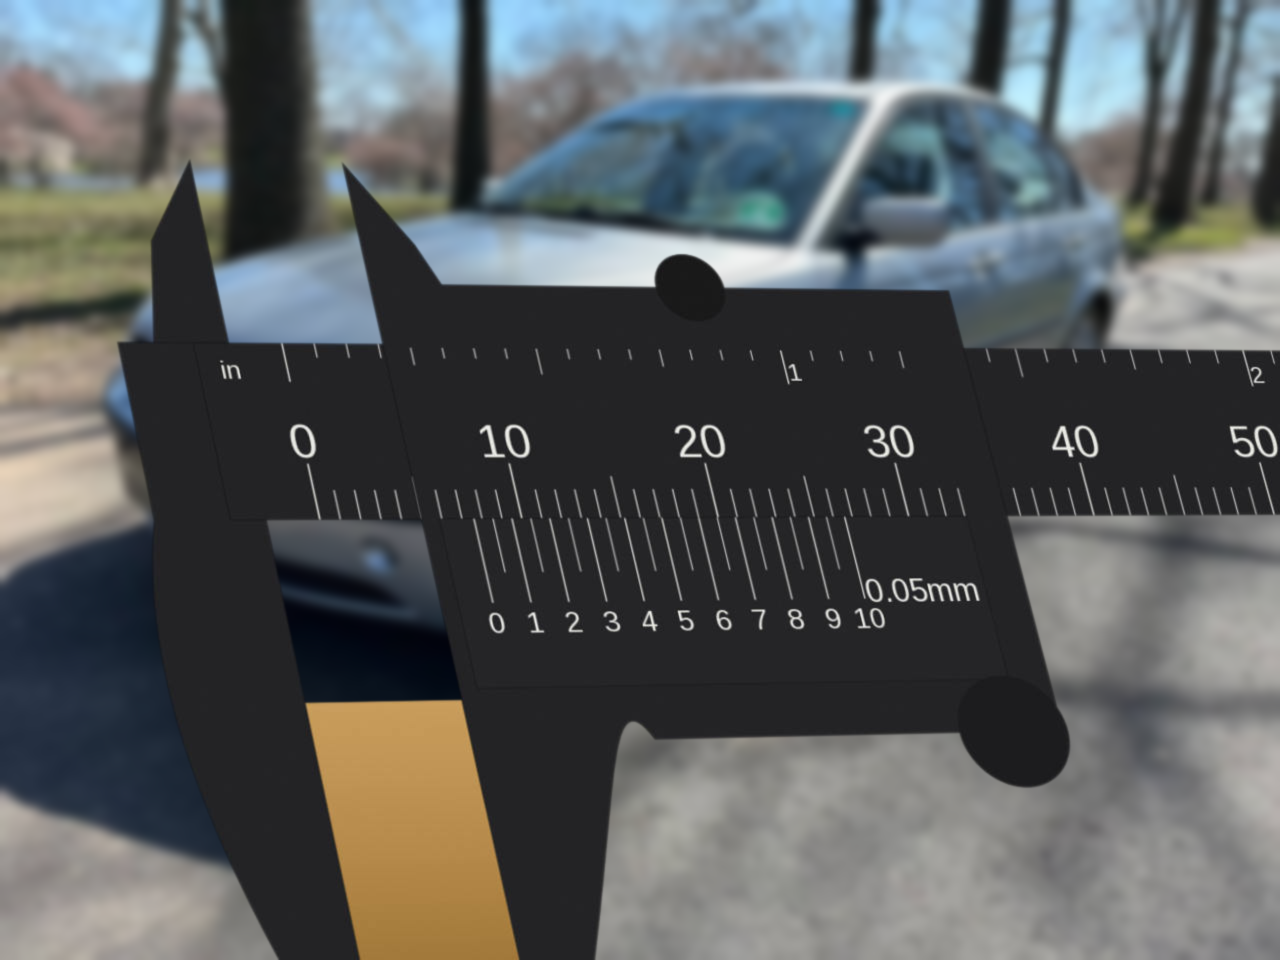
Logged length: 7.6
